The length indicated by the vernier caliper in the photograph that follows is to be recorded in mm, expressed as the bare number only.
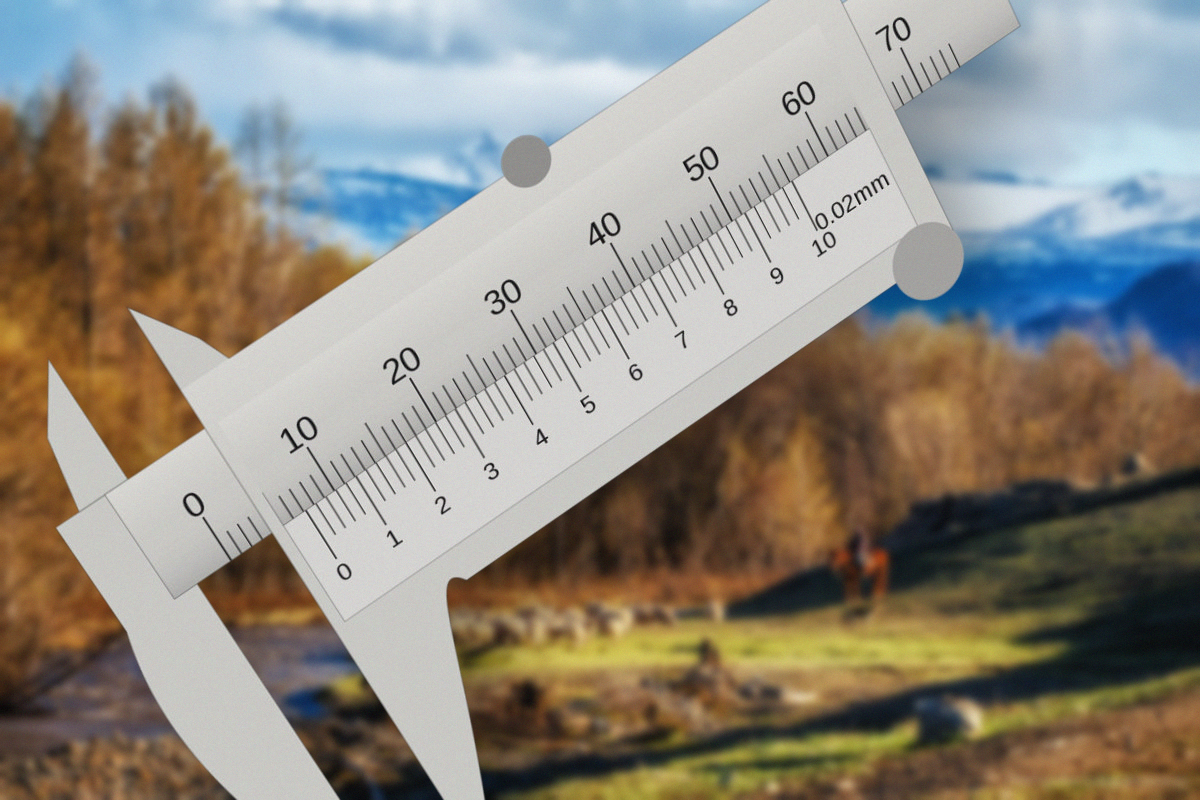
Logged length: 7.2
